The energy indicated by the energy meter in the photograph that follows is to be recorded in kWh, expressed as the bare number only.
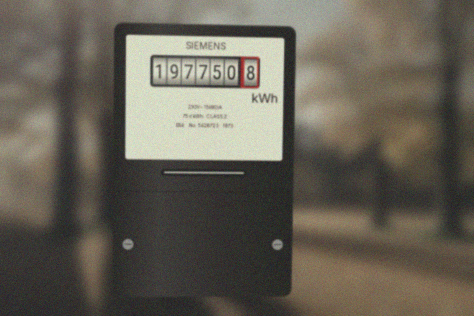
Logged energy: 197750.8
